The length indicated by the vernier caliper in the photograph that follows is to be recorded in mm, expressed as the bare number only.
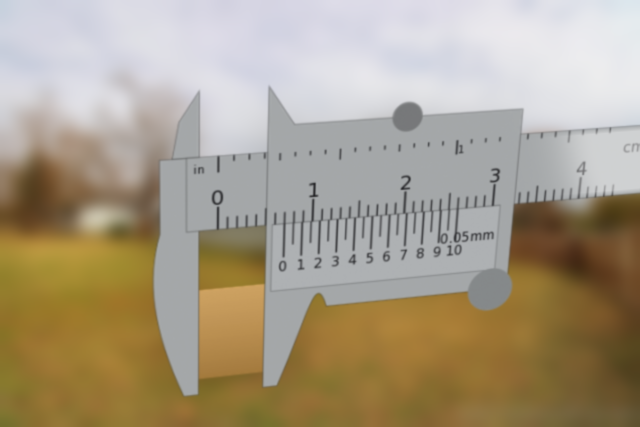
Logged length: 7.0
